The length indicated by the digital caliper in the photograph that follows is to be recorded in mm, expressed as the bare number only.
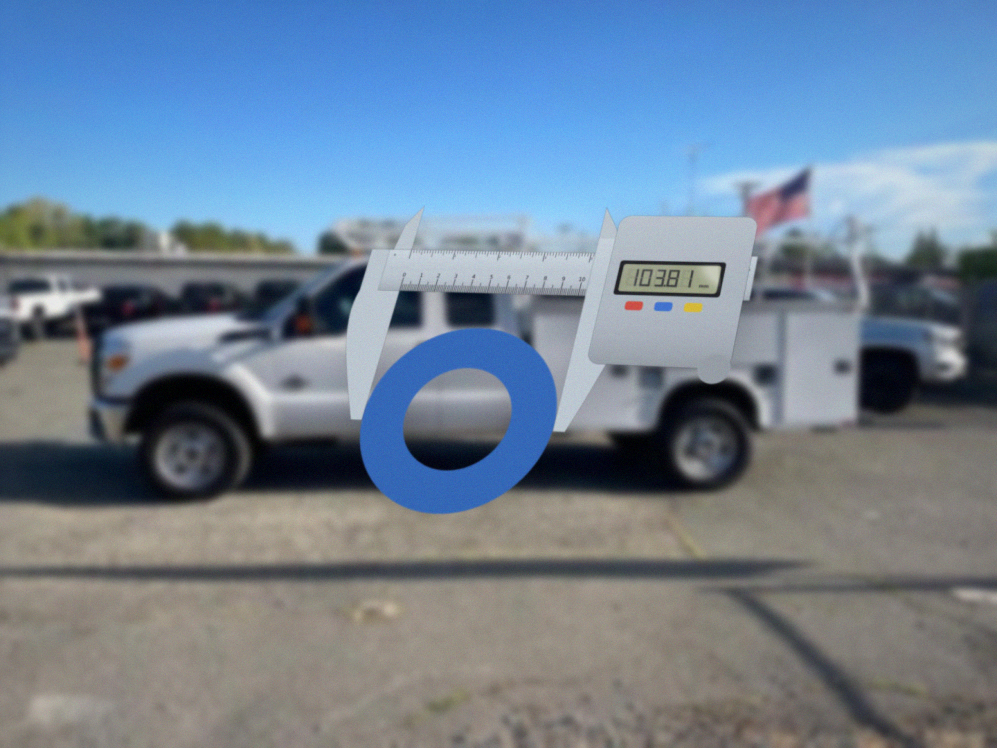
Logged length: 103.81
